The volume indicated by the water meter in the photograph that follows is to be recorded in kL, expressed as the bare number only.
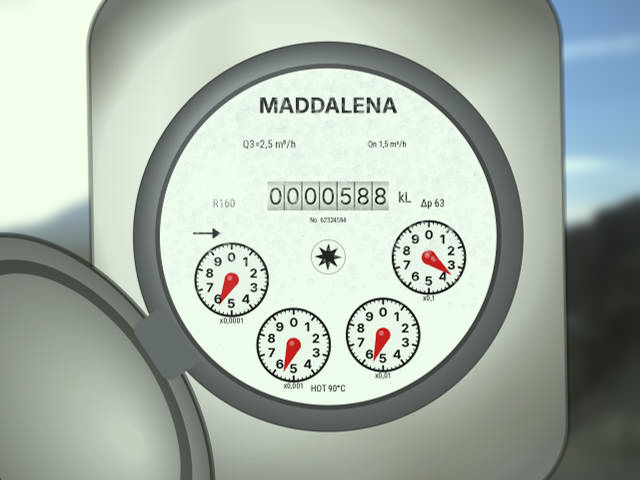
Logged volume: 588.3555
